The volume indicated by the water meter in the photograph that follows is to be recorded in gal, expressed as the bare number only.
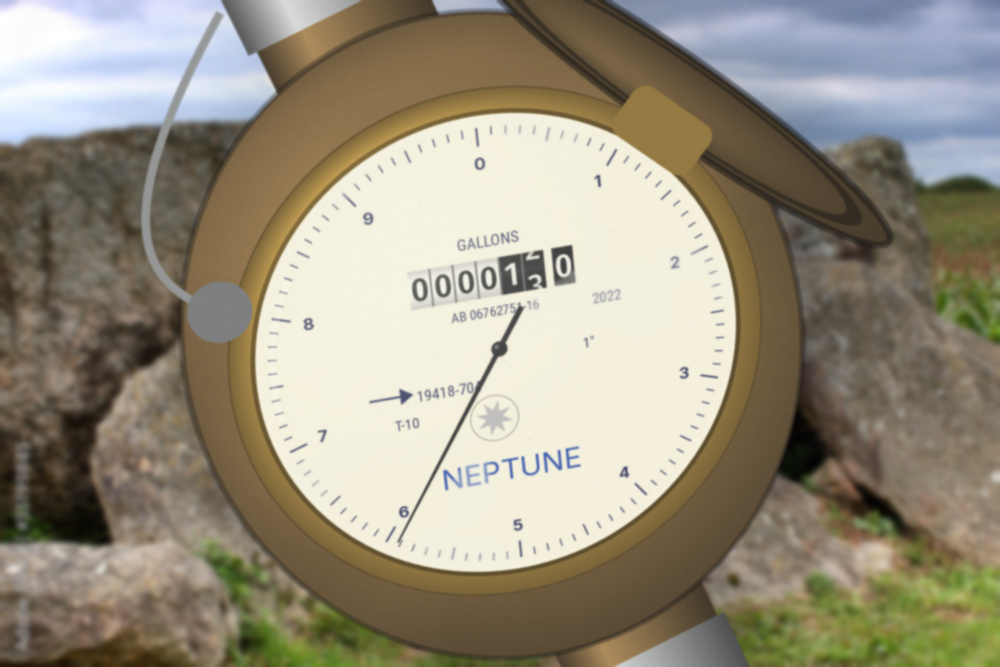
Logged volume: 125.9
